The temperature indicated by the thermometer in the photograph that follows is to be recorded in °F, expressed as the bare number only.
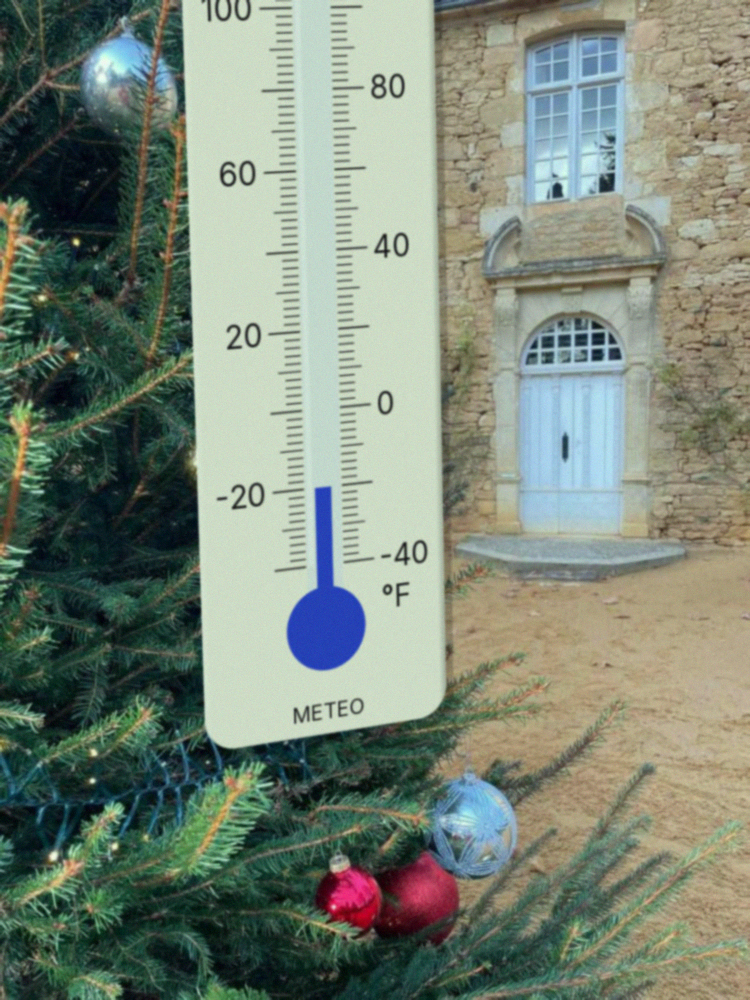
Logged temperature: -20
